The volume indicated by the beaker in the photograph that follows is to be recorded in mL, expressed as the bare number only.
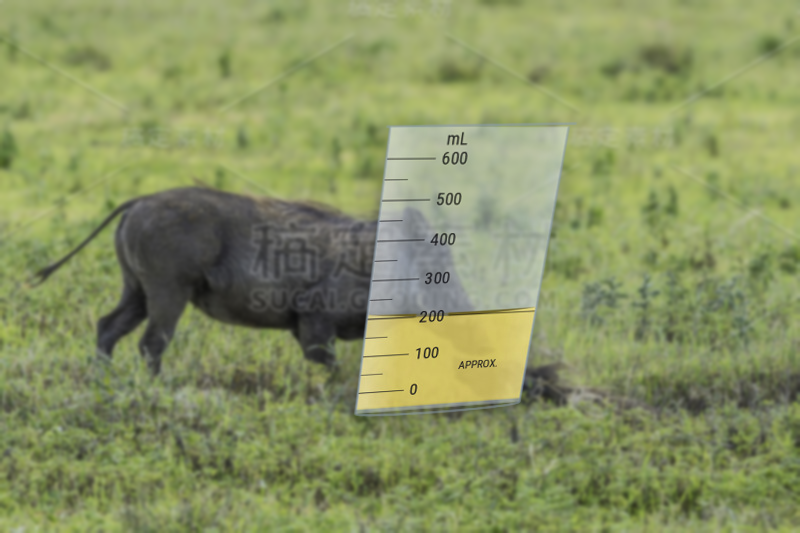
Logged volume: 200
